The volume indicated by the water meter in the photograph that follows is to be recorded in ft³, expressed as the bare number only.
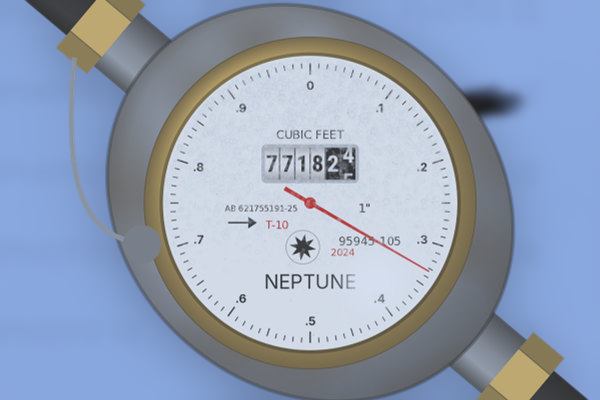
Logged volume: 771824.33
